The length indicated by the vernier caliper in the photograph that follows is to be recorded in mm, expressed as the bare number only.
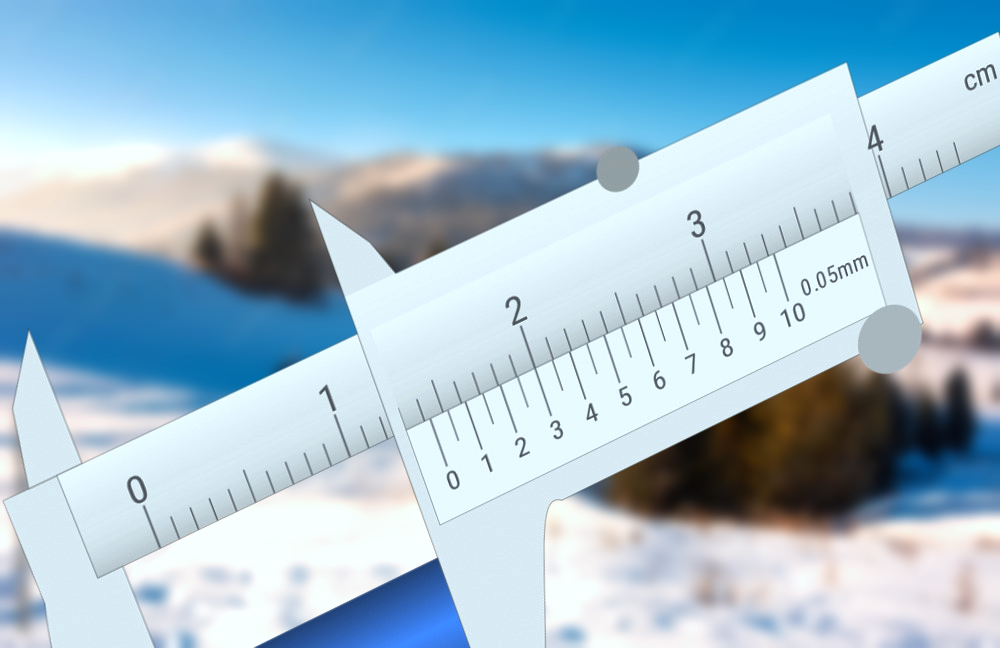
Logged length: 14.3
